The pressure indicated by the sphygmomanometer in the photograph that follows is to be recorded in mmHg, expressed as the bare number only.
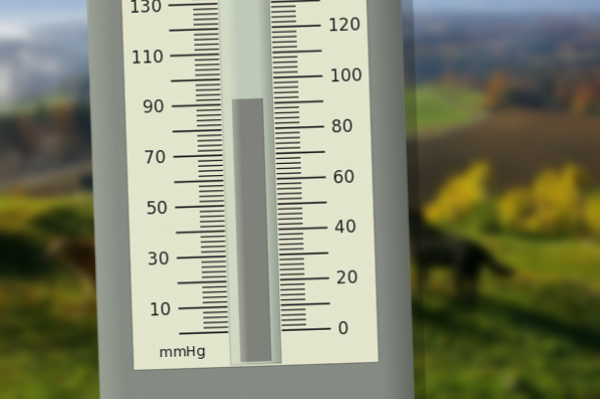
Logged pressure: 92
